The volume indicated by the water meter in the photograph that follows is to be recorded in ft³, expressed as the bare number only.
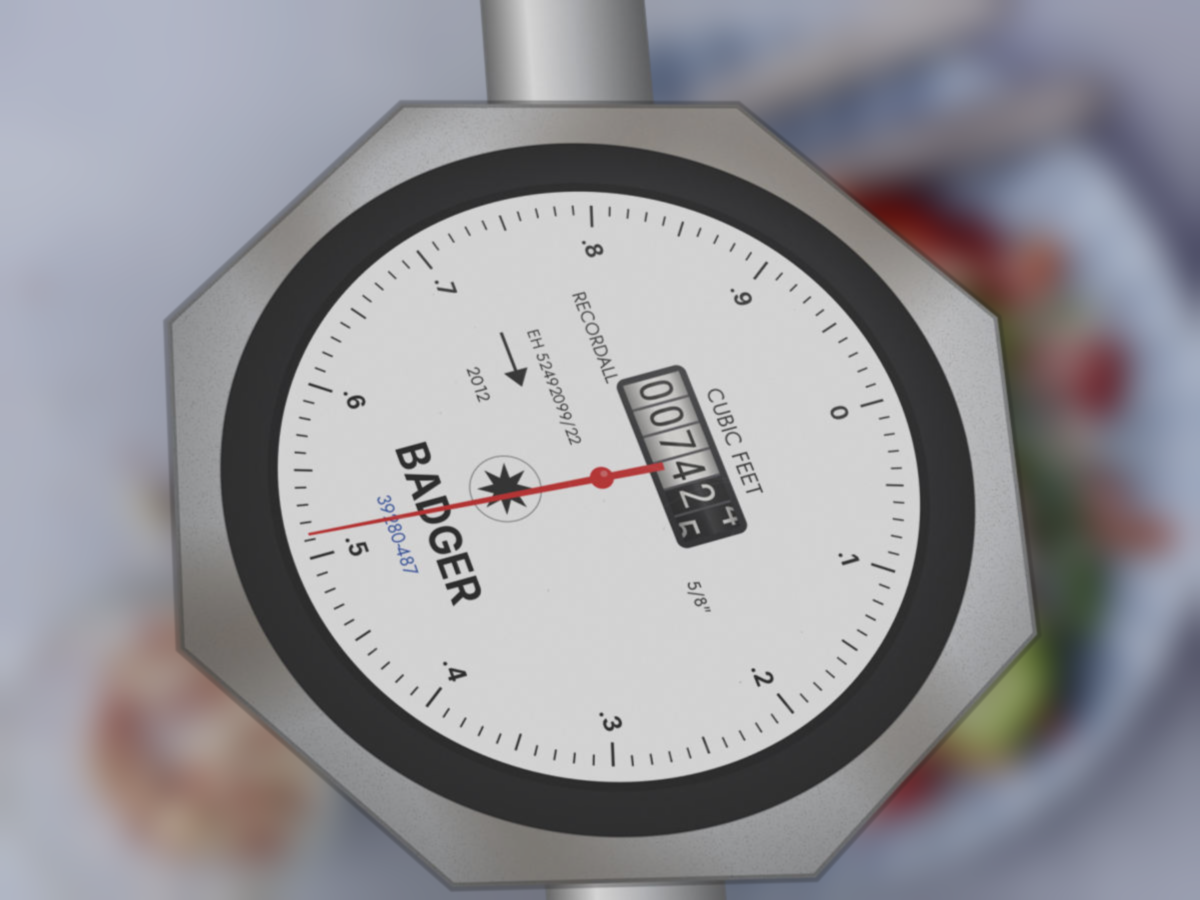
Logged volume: 7424.51
